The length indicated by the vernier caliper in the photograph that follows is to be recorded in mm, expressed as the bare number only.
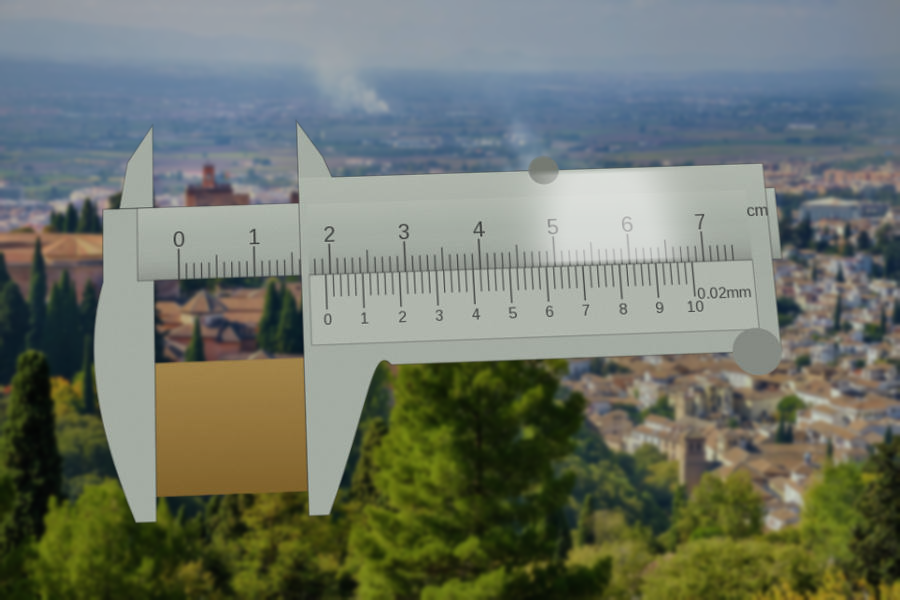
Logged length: 19.4
